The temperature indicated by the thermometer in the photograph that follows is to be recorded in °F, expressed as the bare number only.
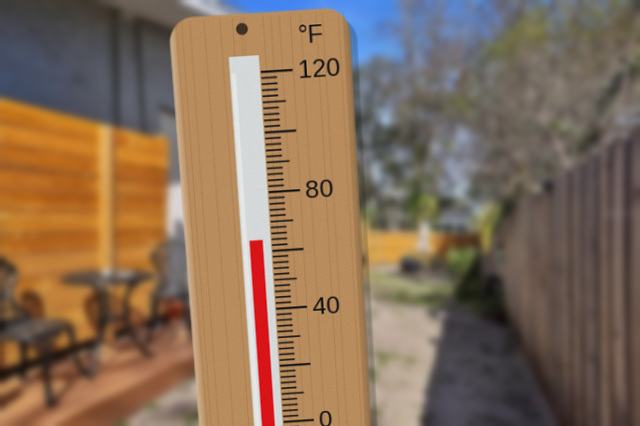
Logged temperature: 64
